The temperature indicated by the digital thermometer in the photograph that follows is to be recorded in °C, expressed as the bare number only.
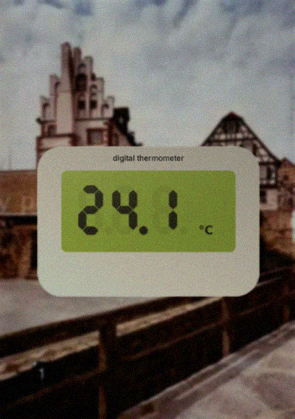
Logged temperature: 24.1
